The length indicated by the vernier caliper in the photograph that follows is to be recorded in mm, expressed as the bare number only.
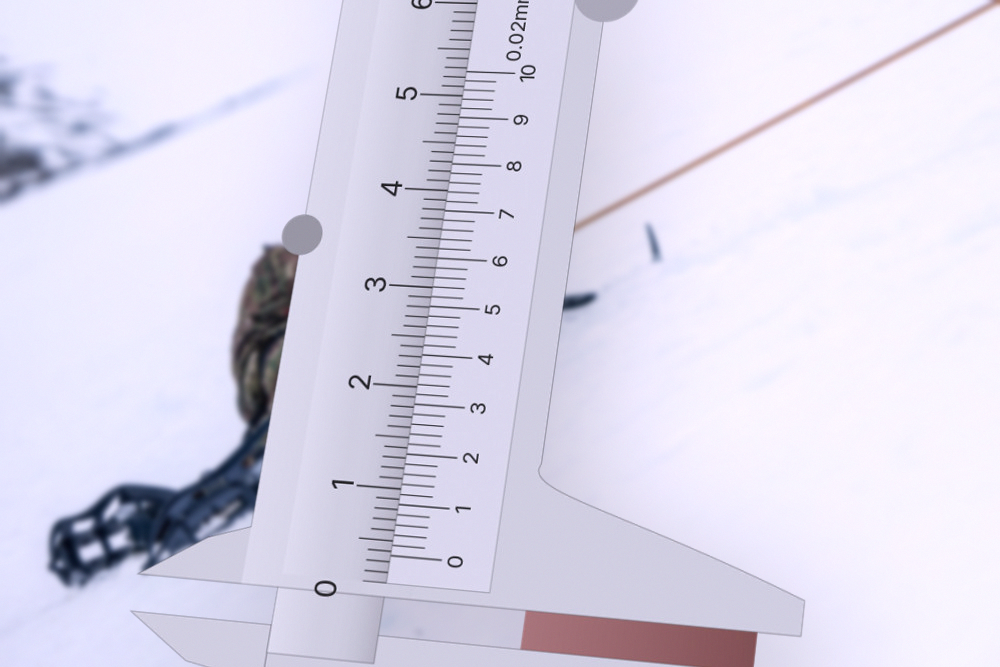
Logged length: 3.6
